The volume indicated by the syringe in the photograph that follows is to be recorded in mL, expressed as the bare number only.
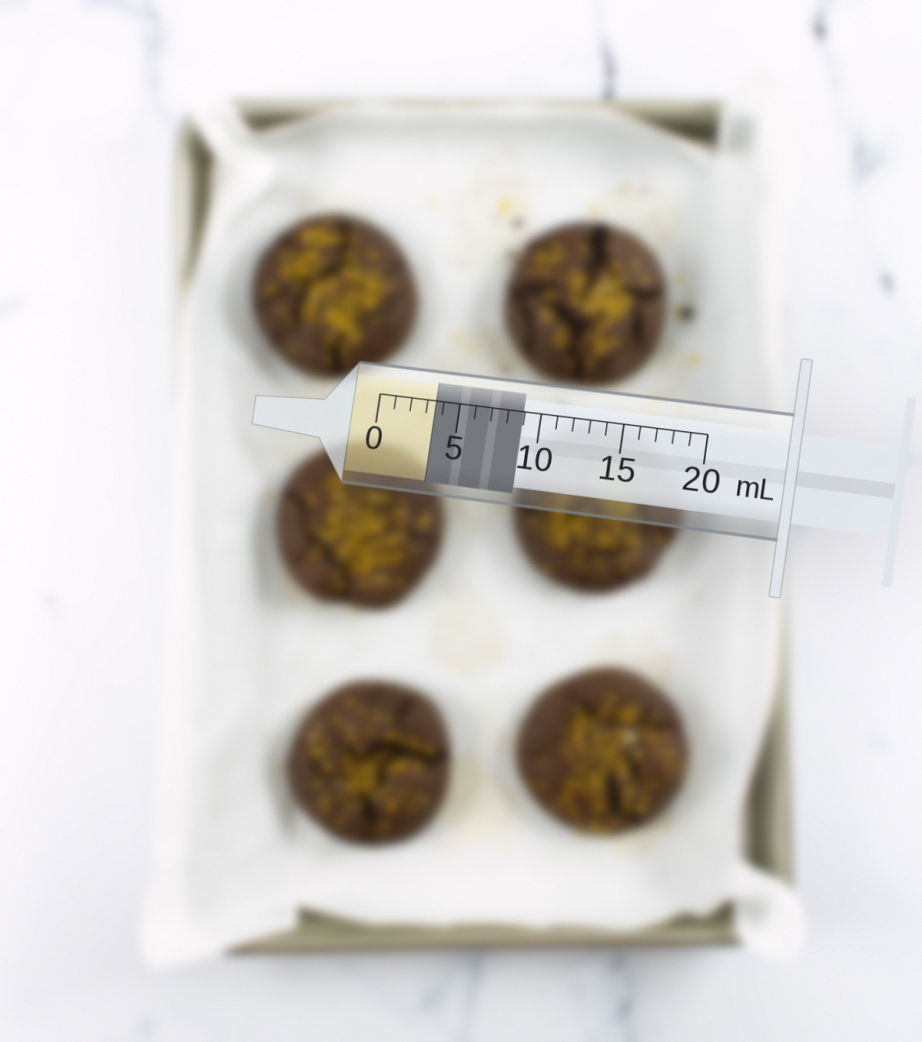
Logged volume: 3.5
